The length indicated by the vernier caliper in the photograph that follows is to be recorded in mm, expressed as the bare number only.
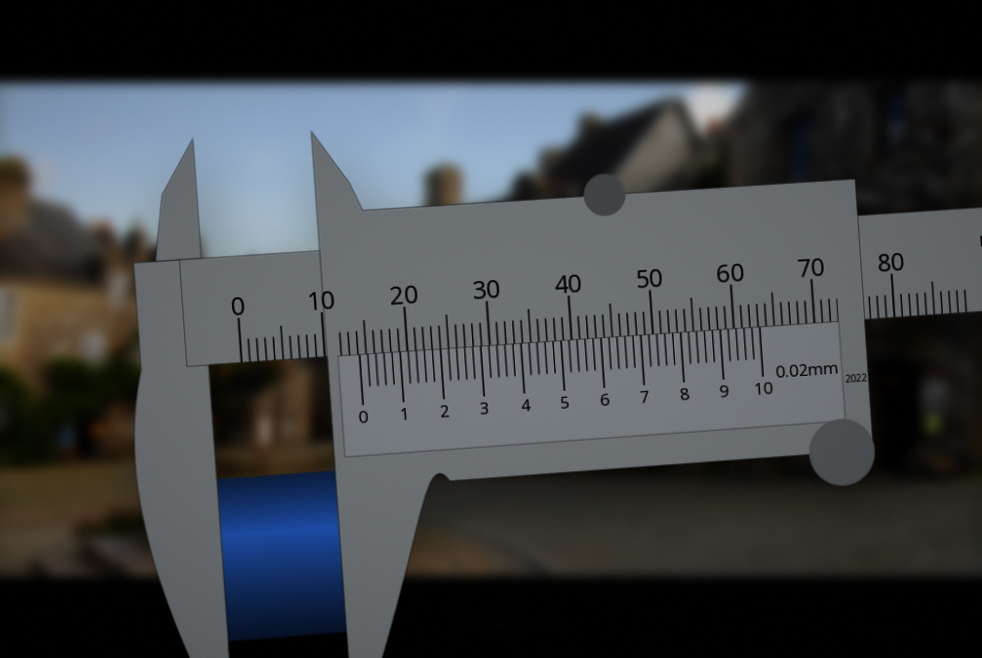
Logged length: 14.2
